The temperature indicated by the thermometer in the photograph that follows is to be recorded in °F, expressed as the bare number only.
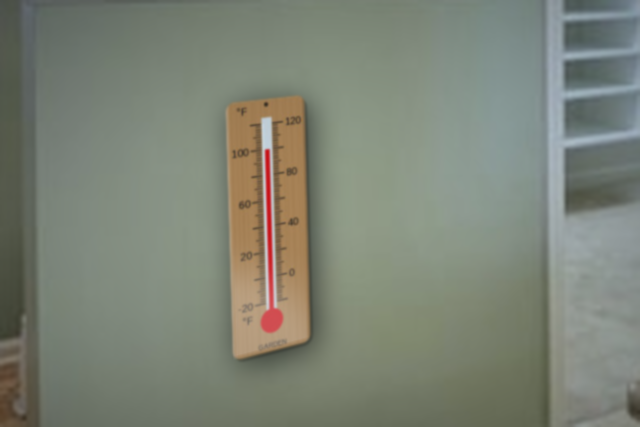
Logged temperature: 100
